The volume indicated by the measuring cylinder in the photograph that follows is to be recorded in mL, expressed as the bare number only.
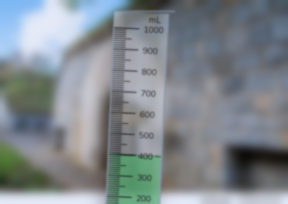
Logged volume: 400
